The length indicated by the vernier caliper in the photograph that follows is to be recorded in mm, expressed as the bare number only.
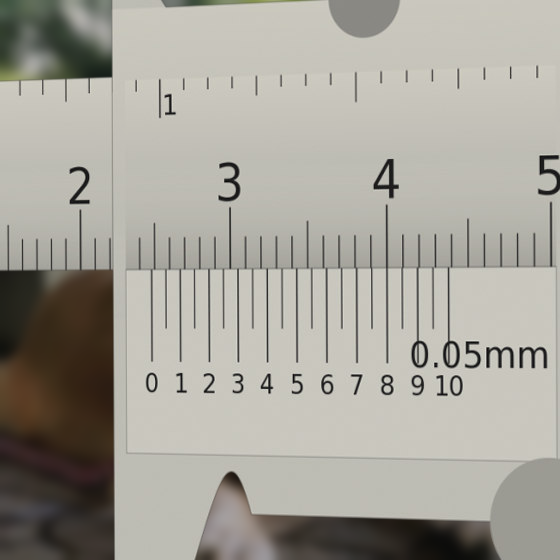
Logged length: 24.8
